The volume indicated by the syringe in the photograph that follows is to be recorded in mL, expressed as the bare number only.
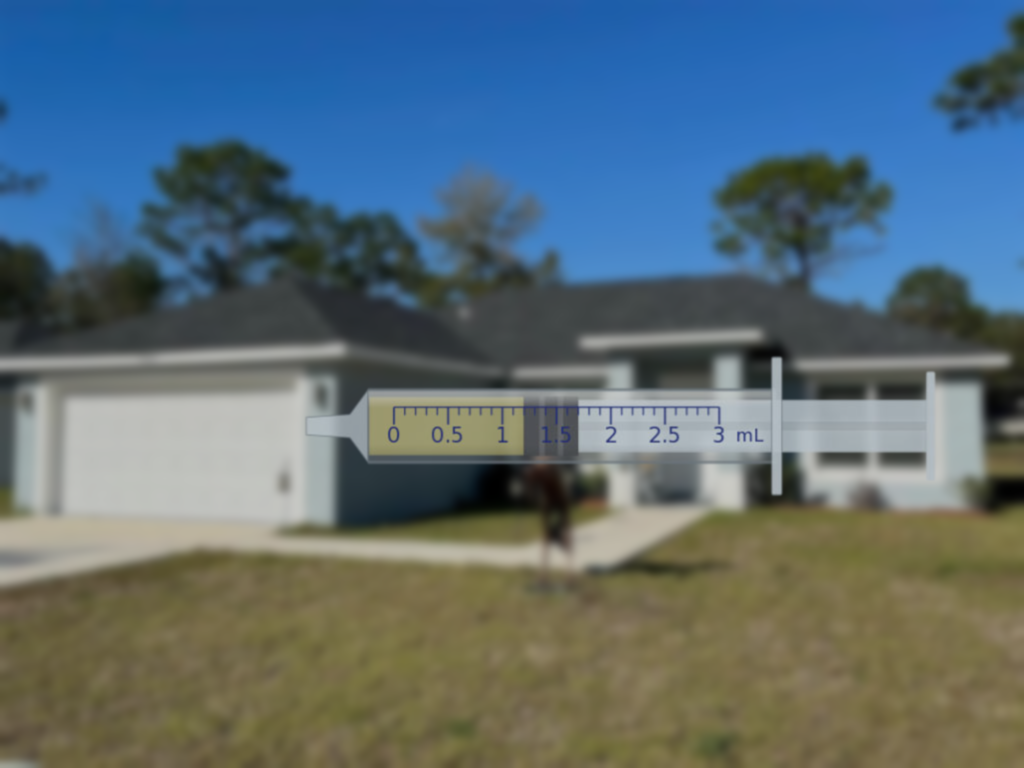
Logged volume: 1.2
